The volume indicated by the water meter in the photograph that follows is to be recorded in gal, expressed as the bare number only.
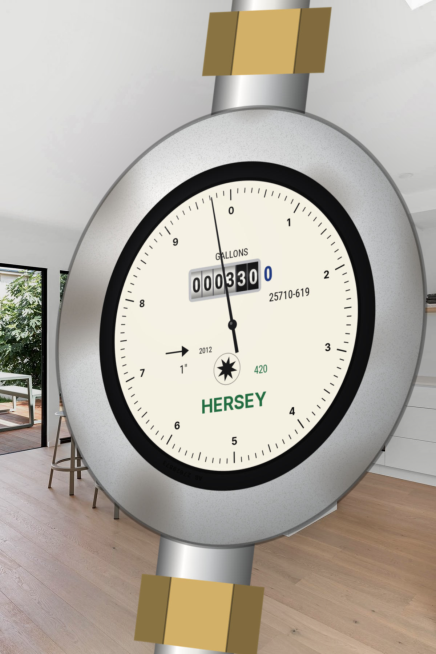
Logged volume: 3299.7
